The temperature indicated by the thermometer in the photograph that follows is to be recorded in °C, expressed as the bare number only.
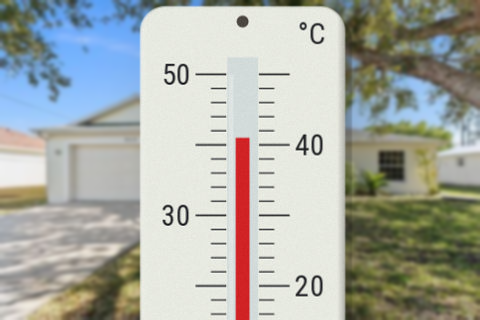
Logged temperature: 41
